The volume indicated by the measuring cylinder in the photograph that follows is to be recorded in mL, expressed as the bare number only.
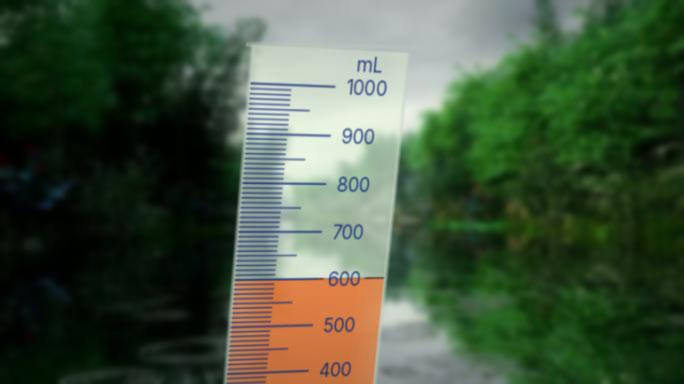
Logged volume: 600
